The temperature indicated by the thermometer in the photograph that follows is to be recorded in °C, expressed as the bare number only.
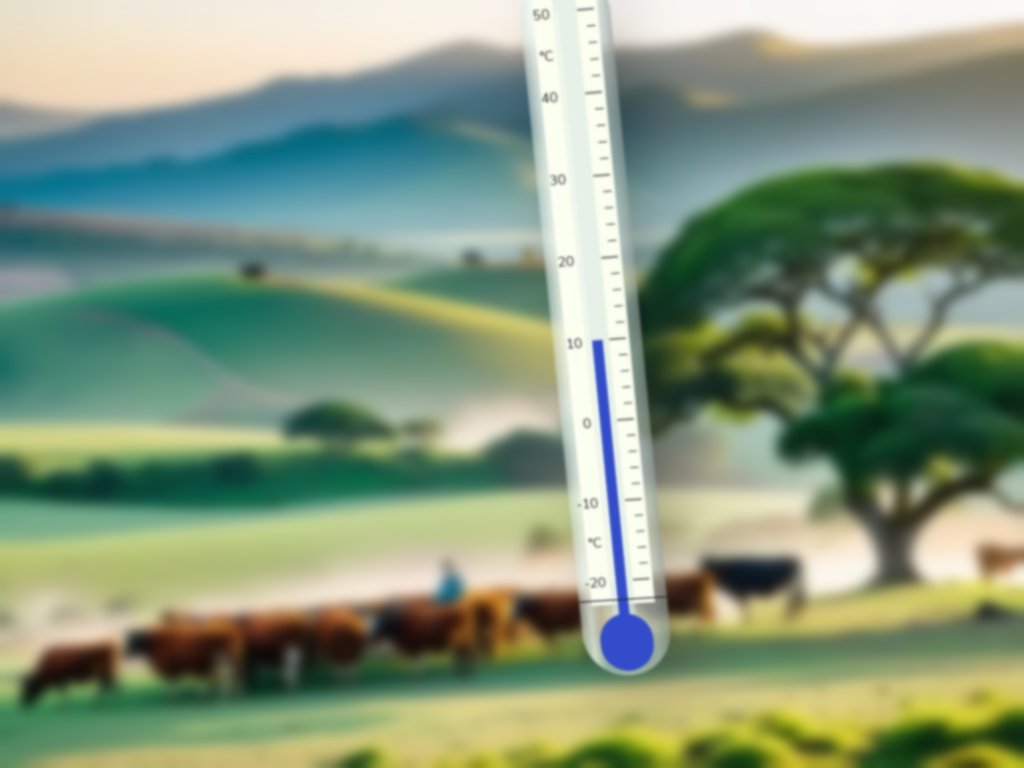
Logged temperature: 10
